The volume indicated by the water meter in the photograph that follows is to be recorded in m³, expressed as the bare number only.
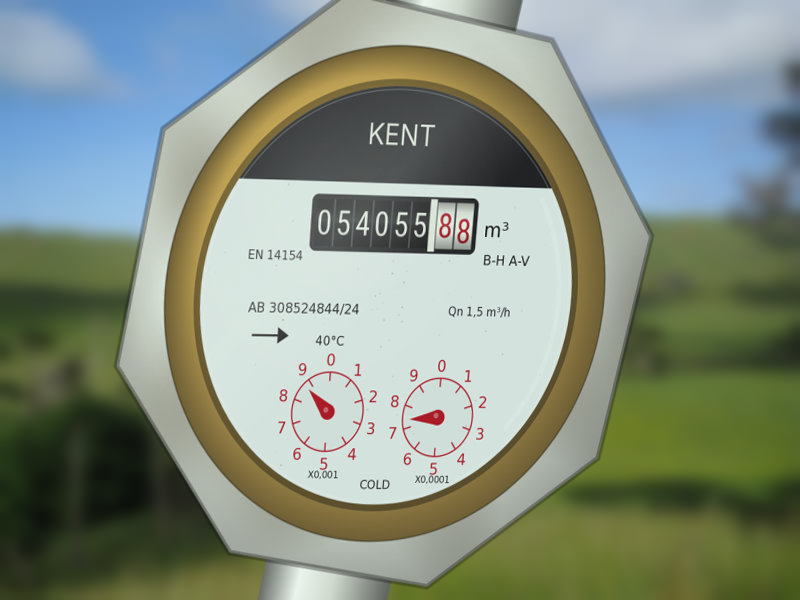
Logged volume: 54055.8787
